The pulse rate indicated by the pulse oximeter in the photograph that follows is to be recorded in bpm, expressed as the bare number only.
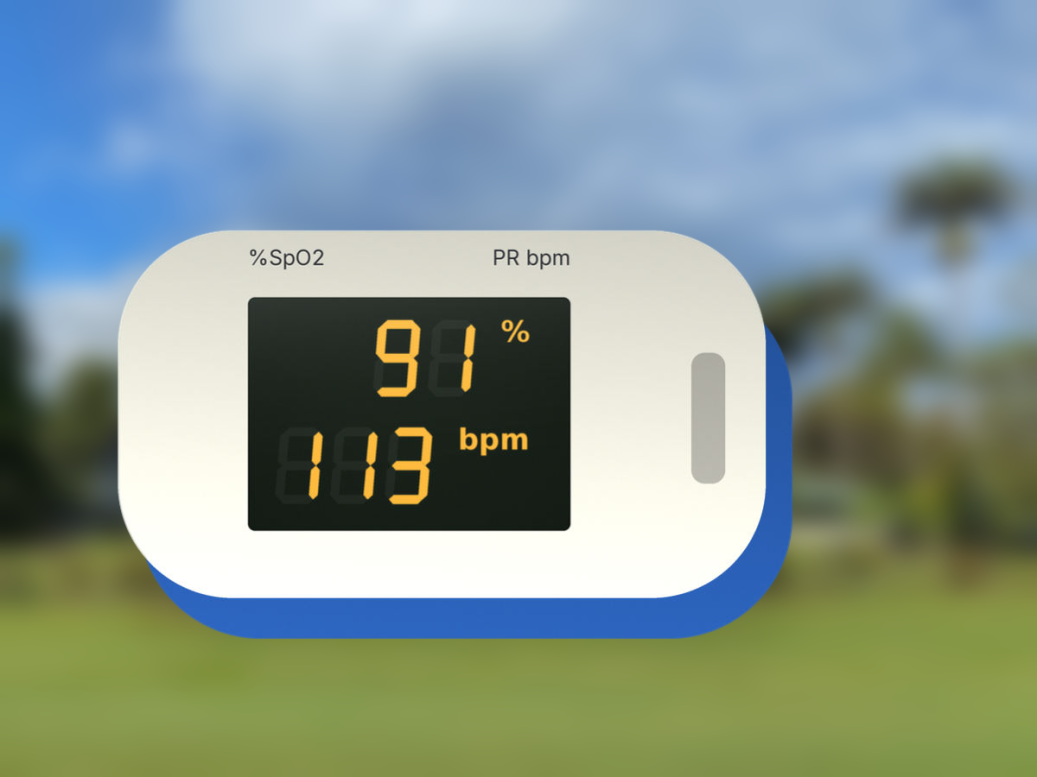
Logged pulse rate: 113
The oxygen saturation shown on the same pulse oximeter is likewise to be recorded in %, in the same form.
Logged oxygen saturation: 91
